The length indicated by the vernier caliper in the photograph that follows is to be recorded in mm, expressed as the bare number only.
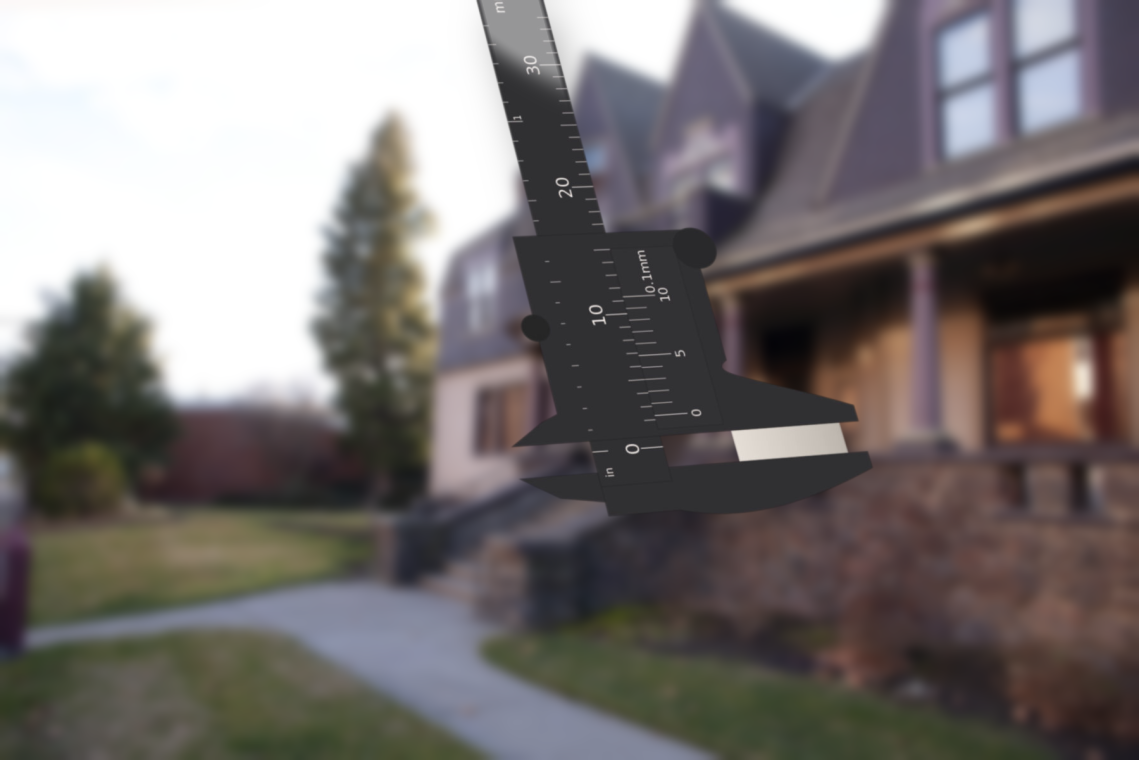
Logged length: 2.3
